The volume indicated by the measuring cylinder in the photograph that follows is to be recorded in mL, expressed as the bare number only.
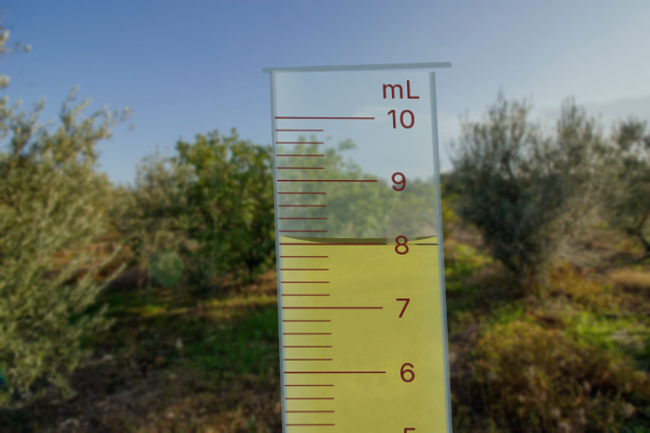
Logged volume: 8
